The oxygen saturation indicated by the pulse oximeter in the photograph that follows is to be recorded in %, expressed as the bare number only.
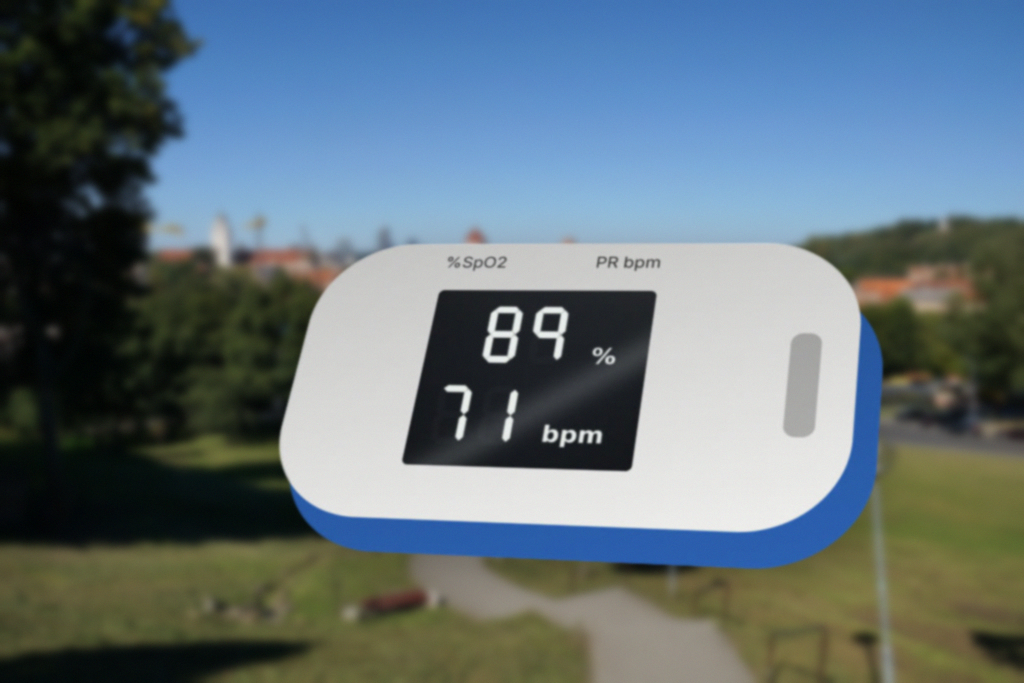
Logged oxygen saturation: 89
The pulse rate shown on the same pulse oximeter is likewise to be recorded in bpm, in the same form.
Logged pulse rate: 71
